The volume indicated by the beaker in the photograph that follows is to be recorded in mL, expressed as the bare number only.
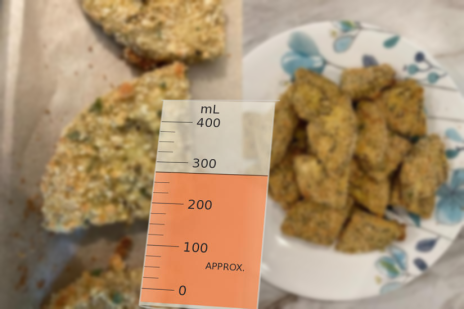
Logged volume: 275
